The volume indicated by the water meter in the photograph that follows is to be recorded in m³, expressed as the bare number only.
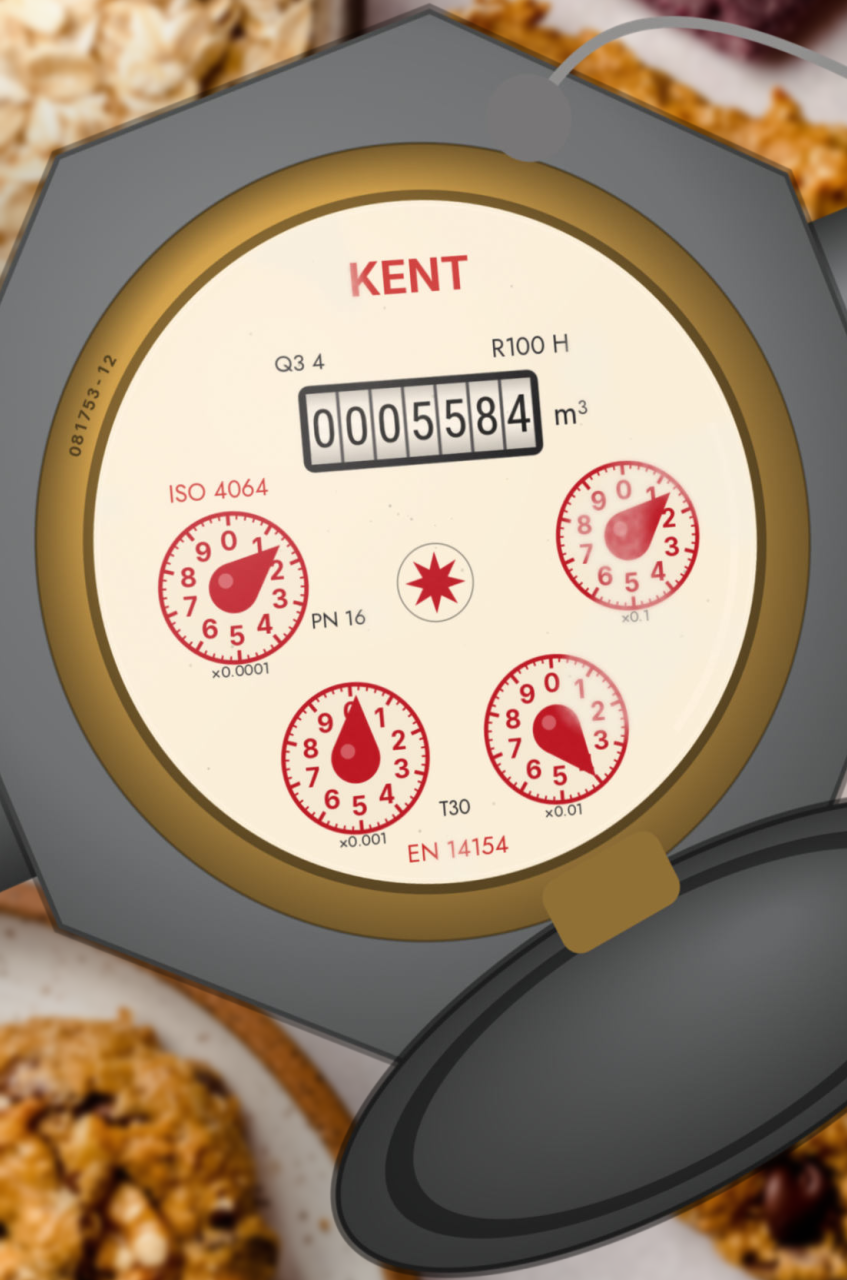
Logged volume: 5584.1401
